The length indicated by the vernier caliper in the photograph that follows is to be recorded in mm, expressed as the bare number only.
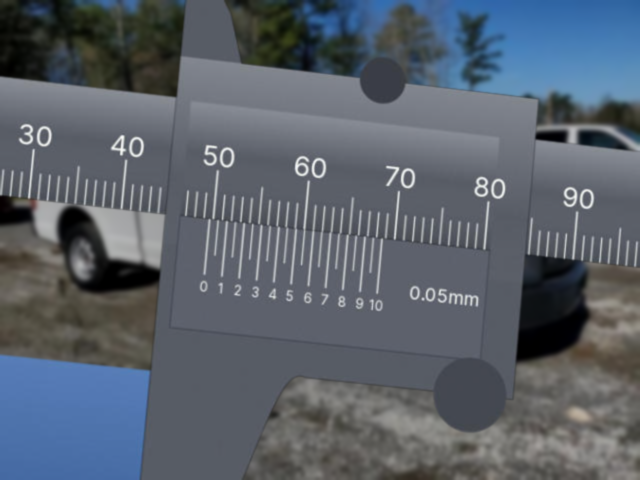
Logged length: 49.6
